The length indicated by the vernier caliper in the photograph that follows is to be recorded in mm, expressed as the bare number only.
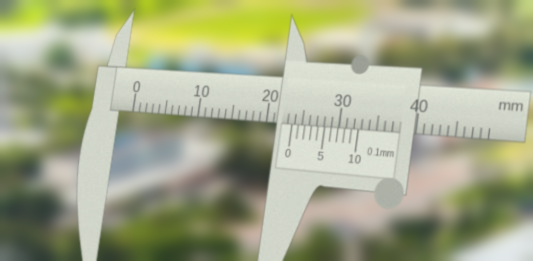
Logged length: 23.6
